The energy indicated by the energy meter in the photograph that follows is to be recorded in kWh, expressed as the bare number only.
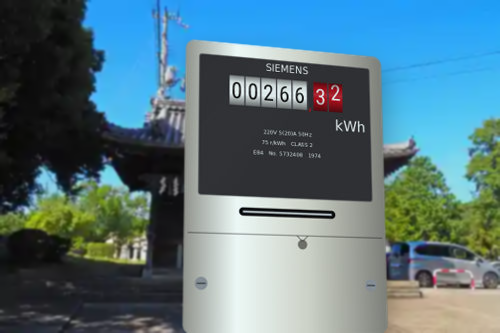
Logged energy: 266.32
